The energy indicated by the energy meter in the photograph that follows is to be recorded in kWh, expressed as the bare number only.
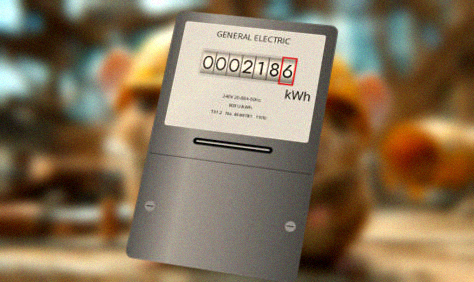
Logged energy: 218.6
